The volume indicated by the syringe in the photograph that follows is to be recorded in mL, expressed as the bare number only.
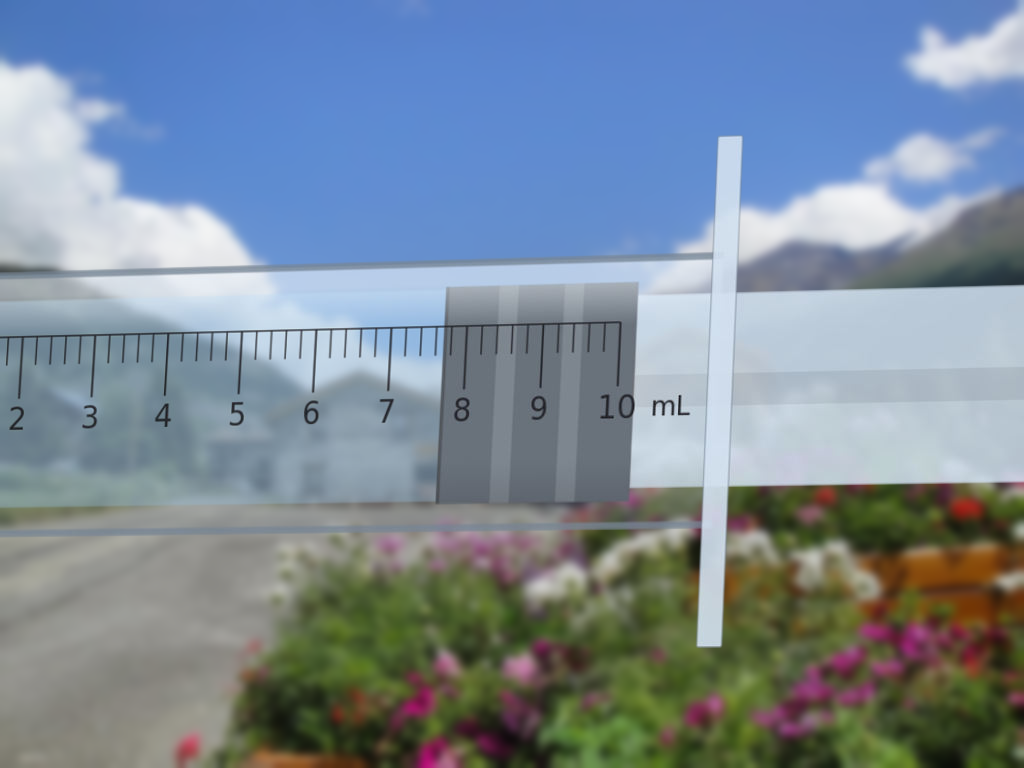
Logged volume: 7.7
